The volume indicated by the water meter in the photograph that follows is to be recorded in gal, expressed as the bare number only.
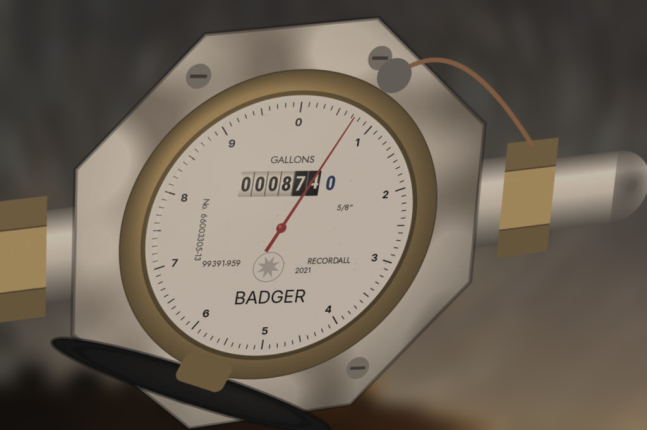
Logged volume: 8740.7
